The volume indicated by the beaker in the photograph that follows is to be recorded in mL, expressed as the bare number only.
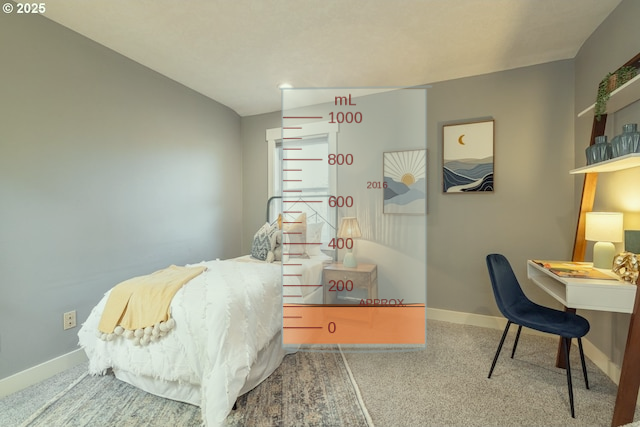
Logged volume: 100
